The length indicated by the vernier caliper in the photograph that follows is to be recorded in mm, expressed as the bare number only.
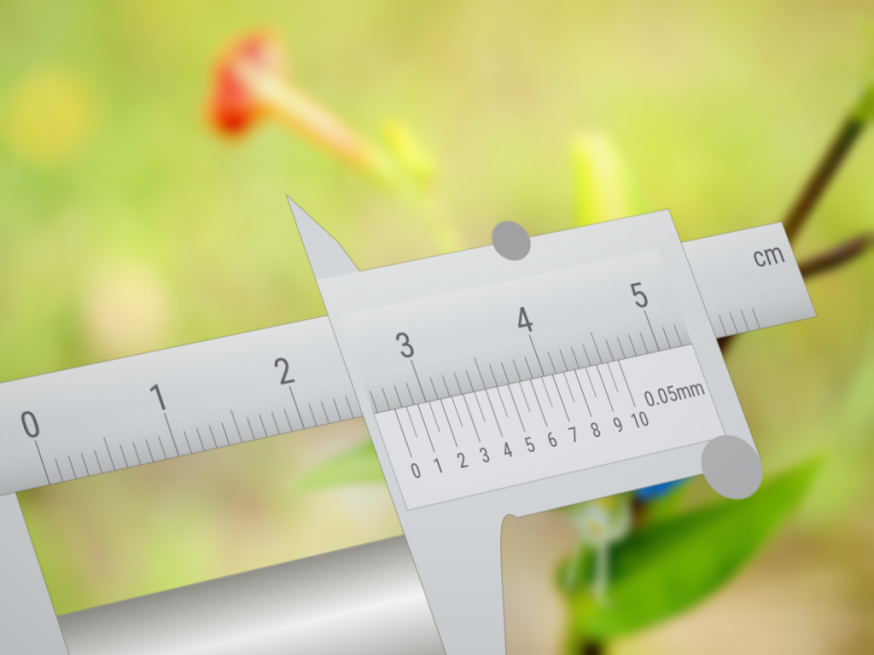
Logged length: 27.4
